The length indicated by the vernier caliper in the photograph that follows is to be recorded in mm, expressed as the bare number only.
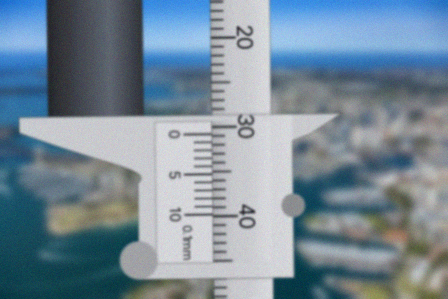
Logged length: 30.8
